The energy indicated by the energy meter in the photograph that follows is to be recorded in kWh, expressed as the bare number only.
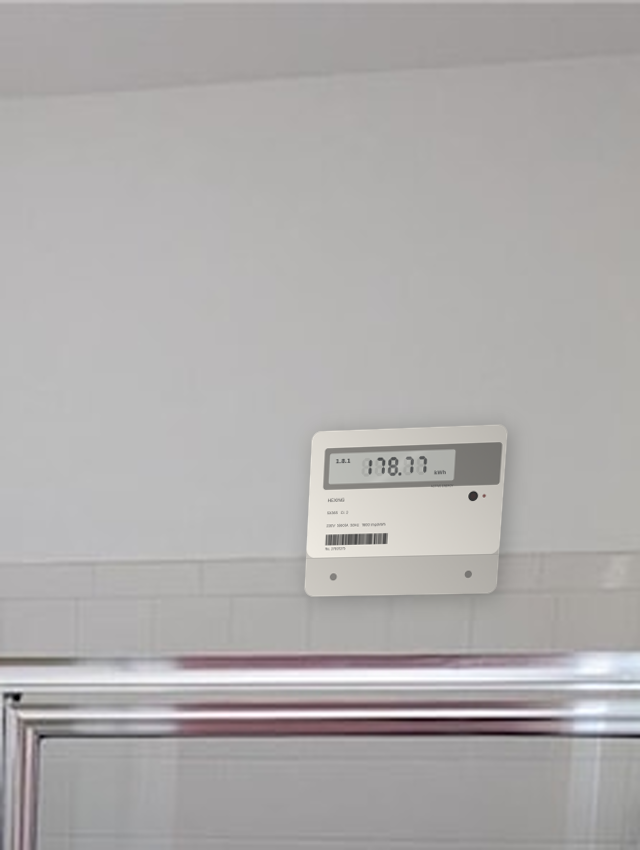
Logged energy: 178.77
